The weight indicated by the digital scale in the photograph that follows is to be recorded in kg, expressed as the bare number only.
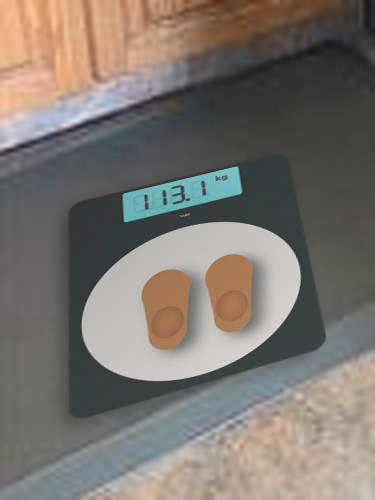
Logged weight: 113.1
